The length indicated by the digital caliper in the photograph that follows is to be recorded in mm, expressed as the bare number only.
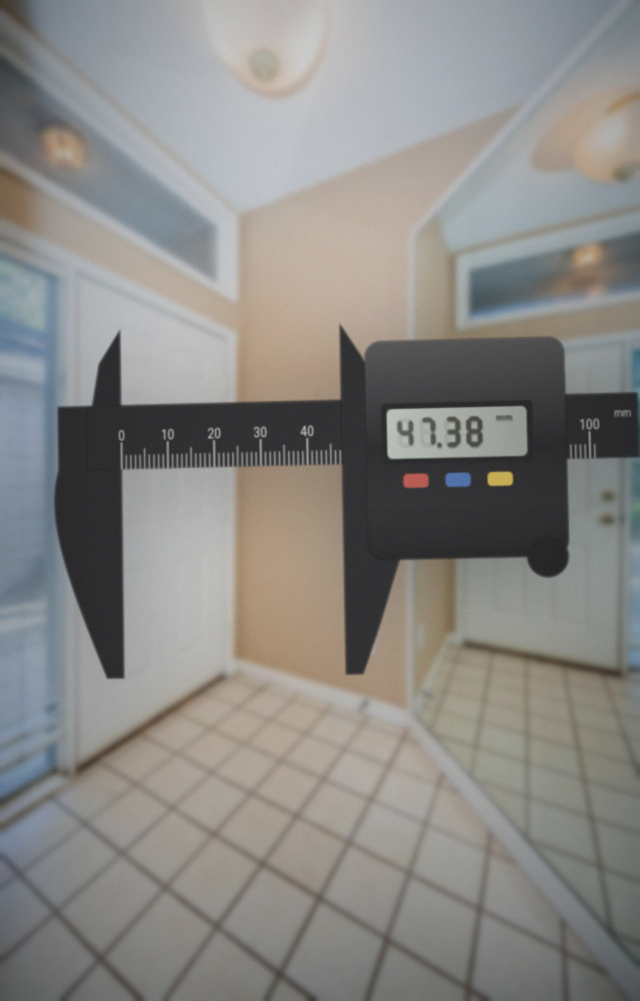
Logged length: 47.38
